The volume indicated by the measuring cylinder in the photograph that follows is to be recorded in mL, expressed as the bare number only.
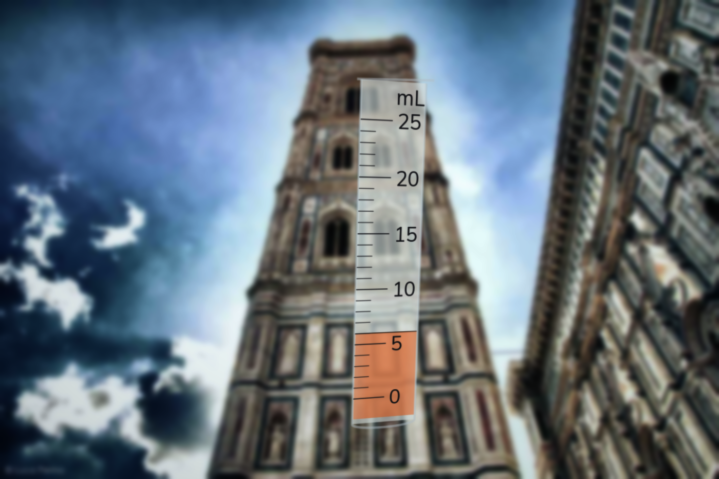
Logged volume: 6
